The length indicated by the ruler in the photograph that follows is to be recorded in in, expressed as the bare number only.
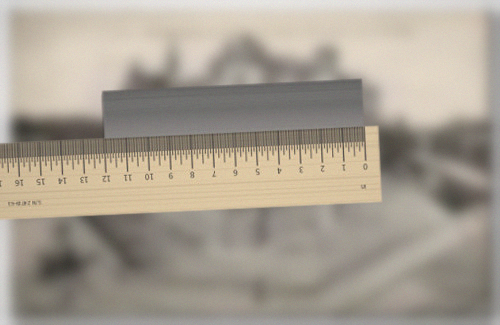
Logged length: 12
